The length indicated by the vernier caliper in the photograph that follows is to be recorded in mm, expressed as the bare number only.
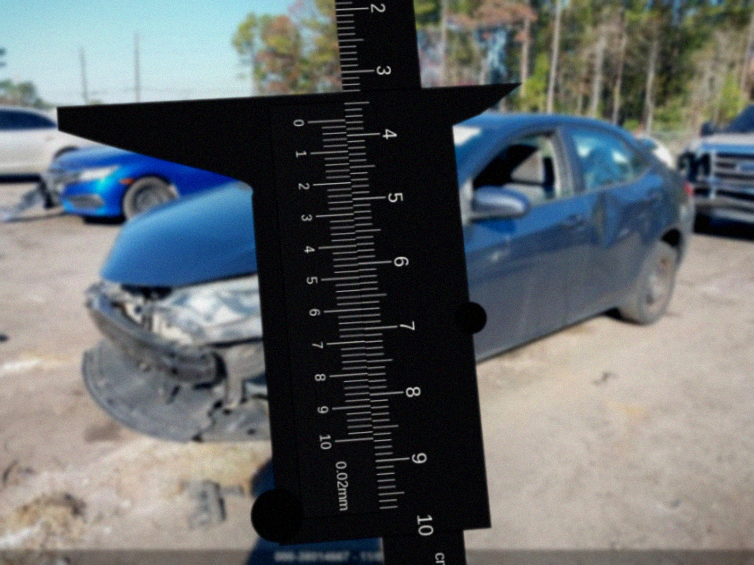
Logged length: 37.6
